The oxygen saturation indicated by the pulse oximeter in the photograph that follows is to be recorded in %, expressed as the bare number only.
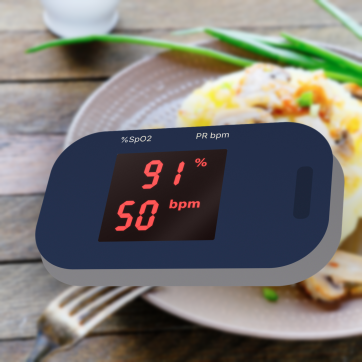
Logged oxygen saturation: 91
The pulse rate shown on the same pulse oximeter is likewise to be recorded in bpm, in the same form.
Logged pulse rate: 50
